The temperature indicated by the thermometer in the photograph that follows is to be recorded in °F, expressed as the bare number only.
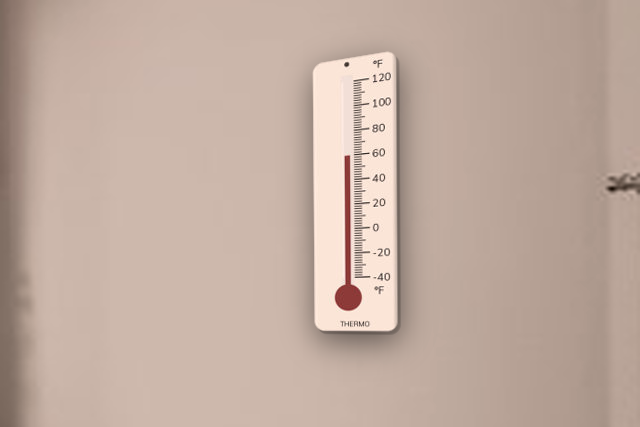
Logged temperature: 60
